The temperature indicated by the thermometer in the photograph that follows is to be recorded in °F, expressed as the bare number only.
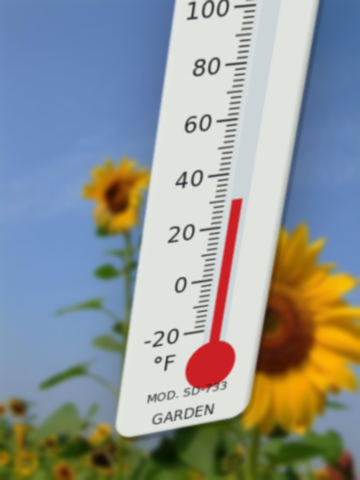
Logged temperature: 30
